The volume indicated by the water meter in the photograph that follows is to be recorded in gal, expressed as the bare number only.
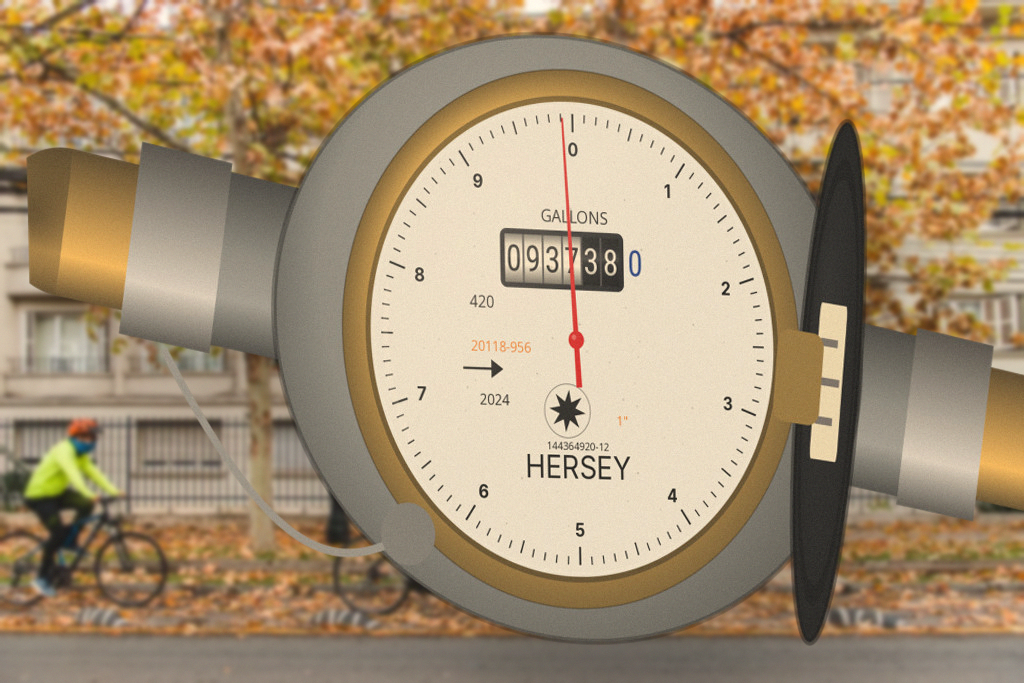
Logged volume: 937379.9
